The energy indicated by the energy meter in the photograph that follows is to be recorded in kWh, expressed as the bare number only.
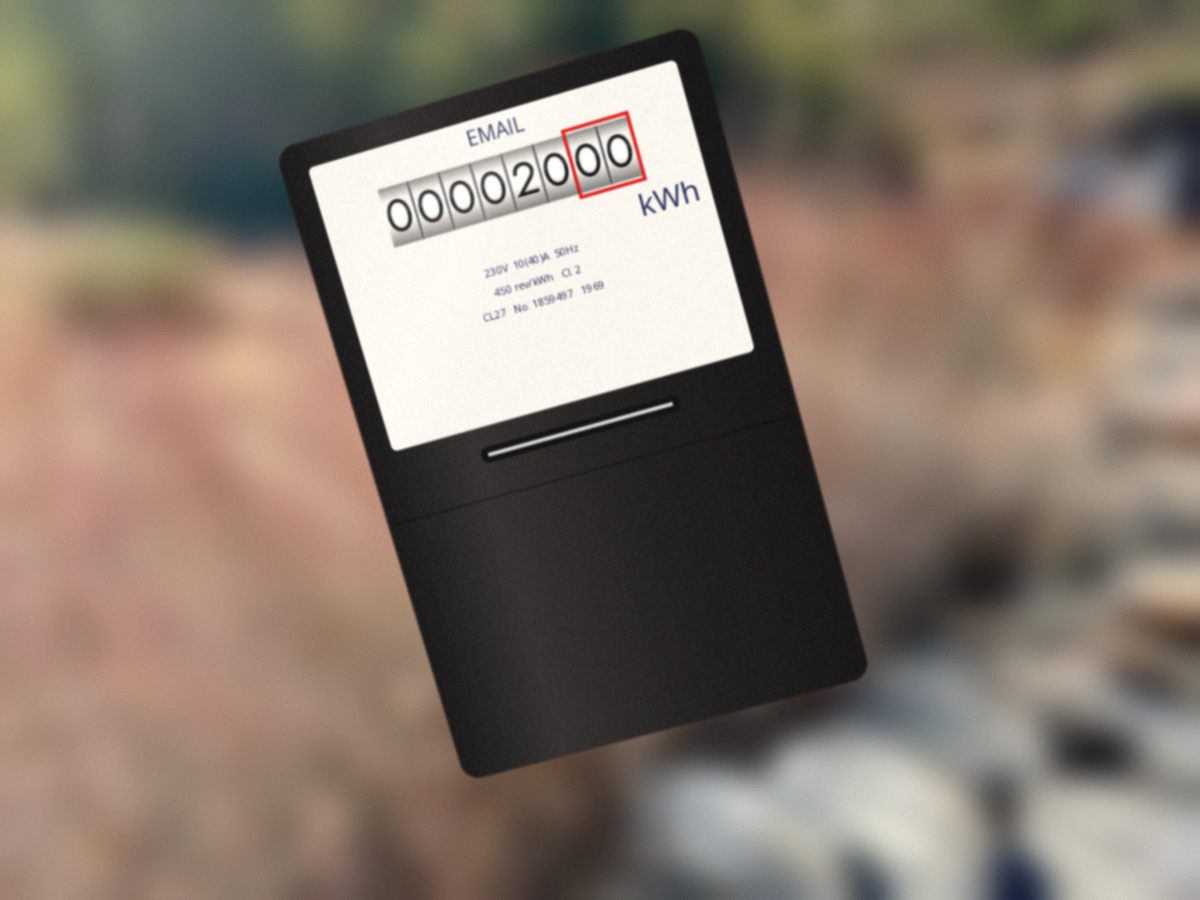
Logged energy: 20.00
